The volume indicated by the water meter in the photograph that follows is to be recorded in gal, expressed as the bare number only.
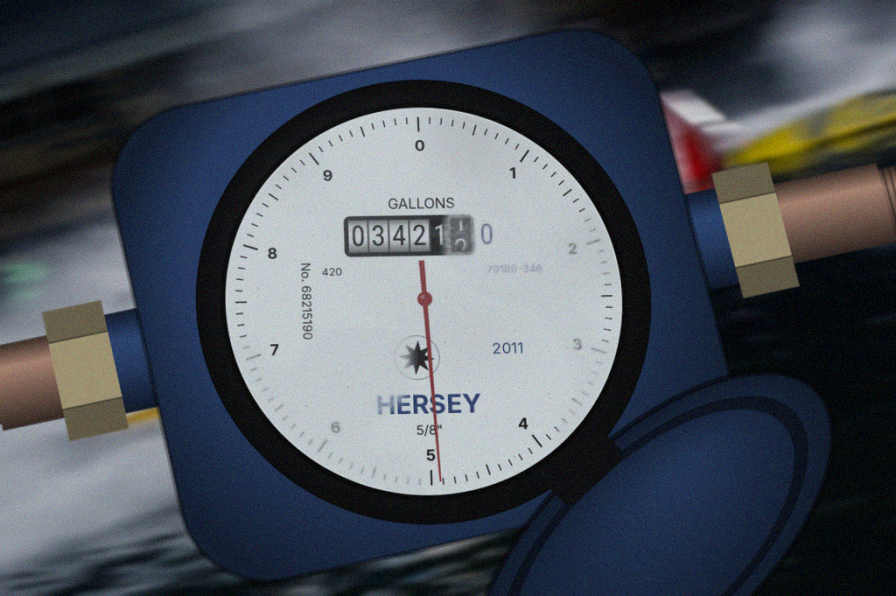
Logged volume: 342114.9
